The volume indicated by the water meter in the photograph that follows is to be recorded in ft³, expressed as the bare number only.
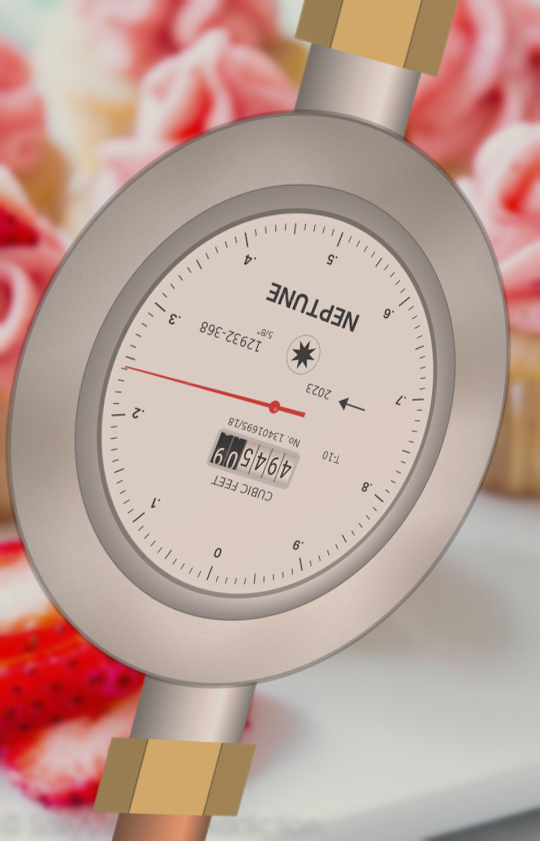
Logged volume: 494509.24
